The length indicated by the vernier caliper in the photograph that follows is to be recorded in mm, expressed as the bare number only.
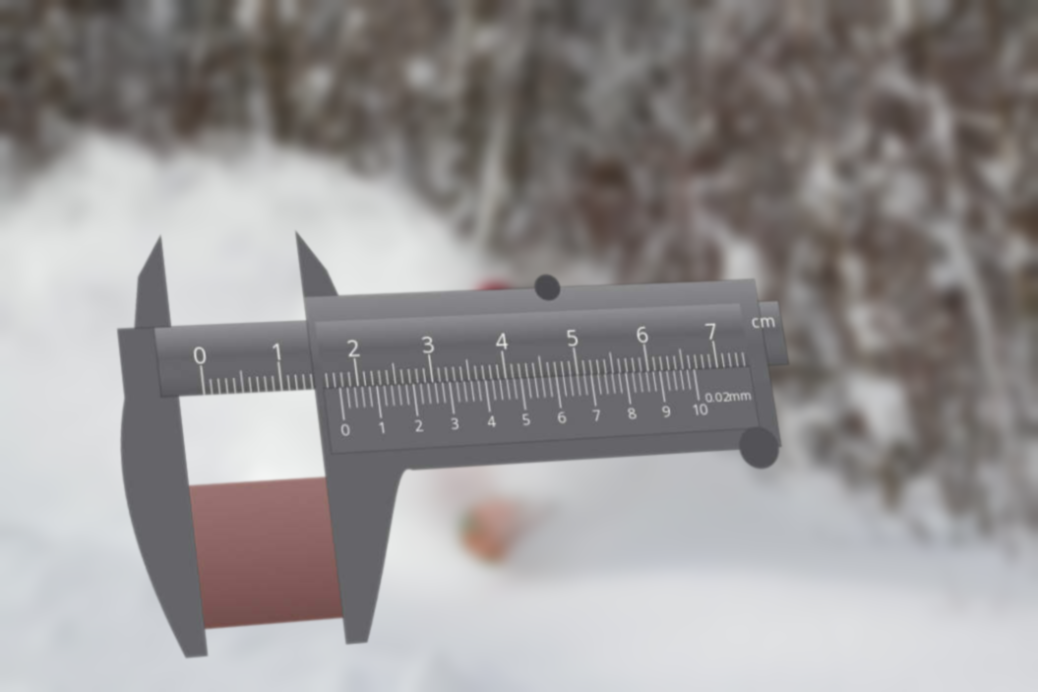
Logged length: 17.6
